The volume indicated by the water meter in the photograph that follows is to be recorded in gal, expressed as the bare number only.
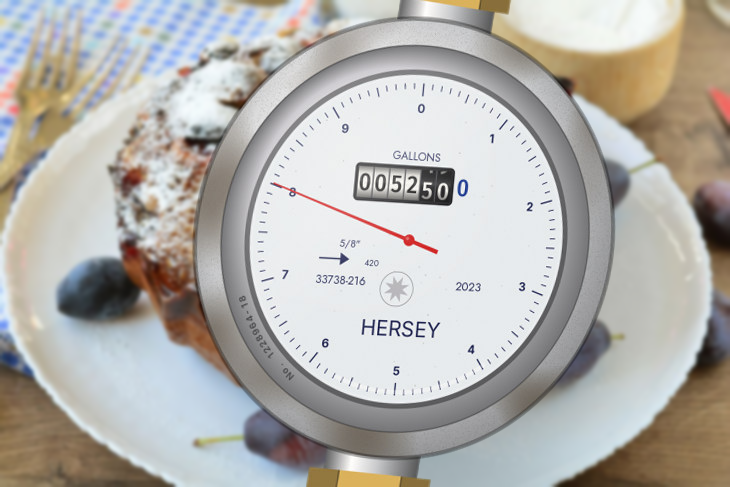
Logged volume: 52498.0
